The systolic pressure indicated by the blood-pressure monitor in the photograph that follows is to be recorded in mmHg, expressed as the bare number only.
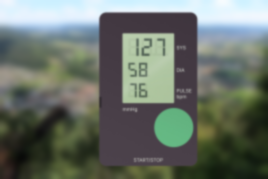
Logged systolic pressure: 127
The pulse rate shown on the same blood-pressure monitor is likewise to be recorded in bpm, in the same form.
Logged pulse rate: 76
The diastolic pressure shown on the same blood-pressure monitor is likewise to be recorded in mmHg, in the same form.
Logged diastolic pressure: 58
